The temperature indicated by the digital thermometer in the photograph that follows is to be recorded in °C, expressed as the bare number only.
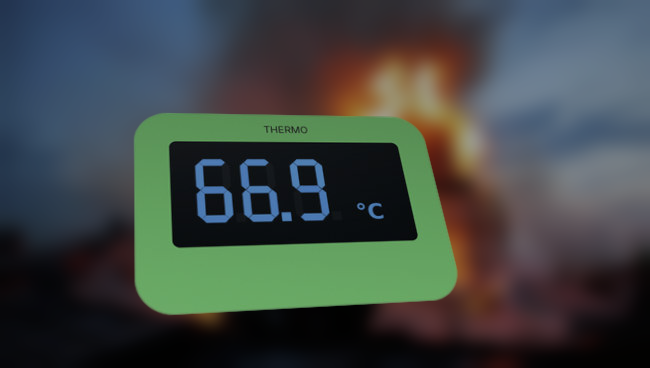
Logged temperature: 66.9
